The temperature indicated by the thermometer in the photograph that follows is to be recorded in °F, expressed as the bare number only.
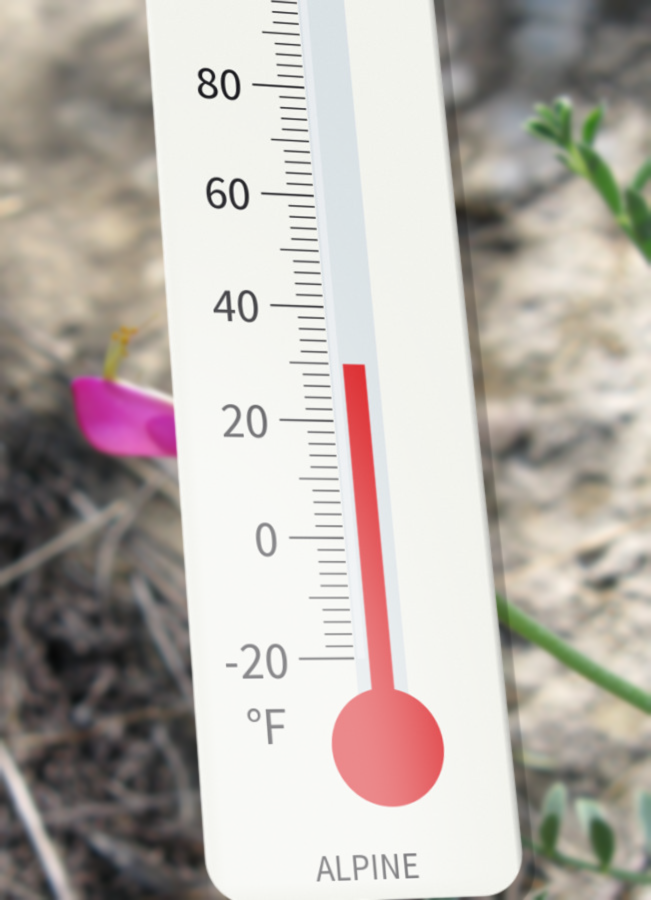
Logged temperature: 30
